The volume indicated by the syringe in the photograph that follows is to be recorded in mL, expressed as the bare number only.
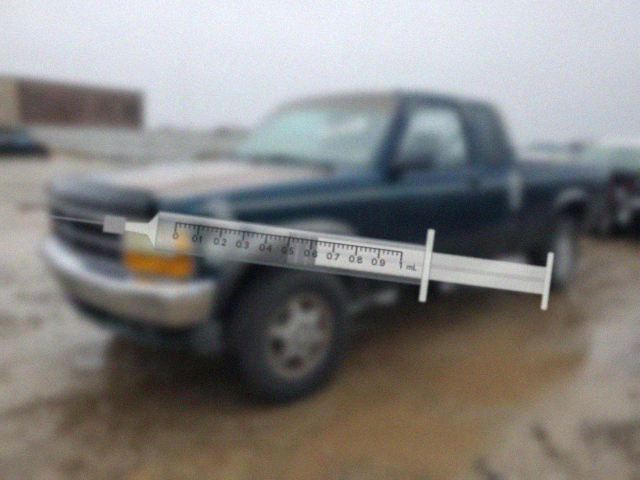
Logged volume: 0.5
